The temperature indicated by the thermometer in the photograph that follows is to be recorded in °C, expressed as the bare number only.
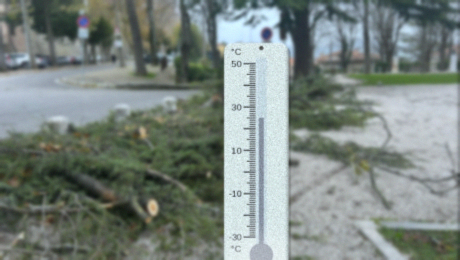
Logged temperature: 25
